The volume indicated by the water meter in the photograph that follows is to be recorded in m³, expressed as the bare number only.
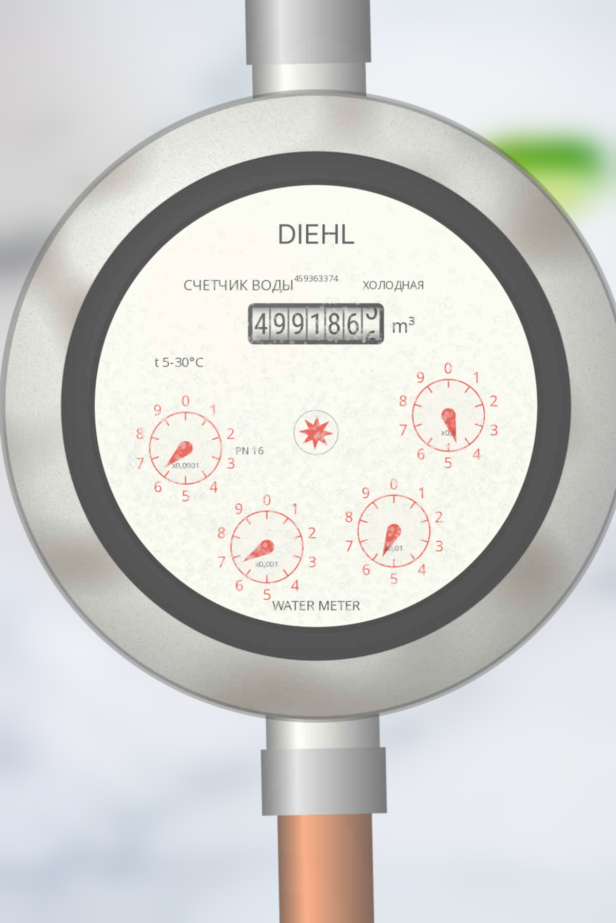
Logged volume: 4991865.4566
